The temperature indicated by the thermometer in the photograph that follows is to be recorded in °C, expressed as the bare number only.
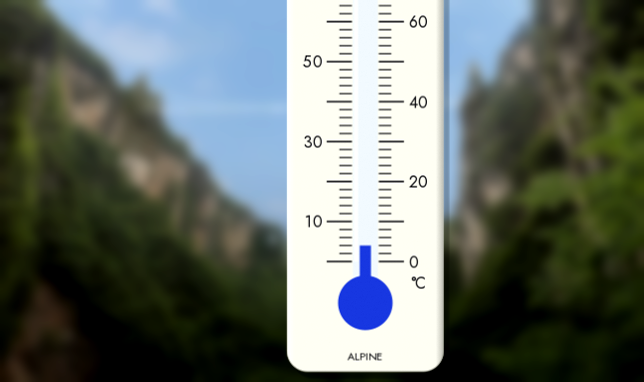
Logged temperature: 4
